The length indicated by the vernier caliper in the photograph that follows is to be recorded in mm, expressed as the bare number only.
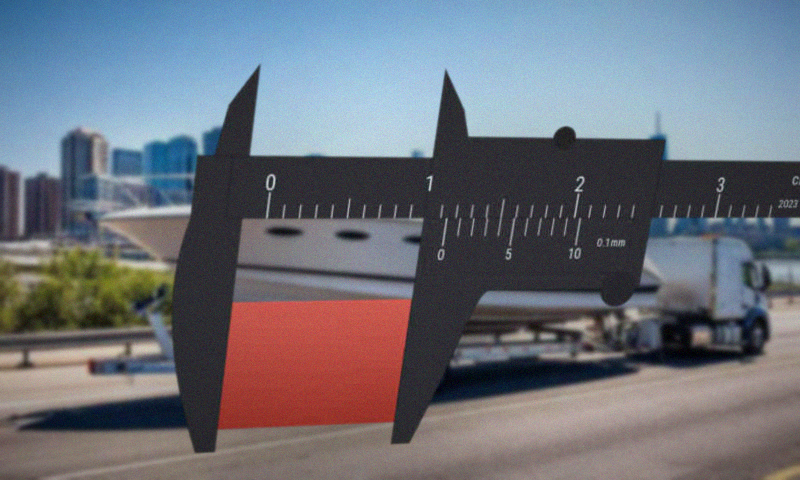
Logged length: 11.4
